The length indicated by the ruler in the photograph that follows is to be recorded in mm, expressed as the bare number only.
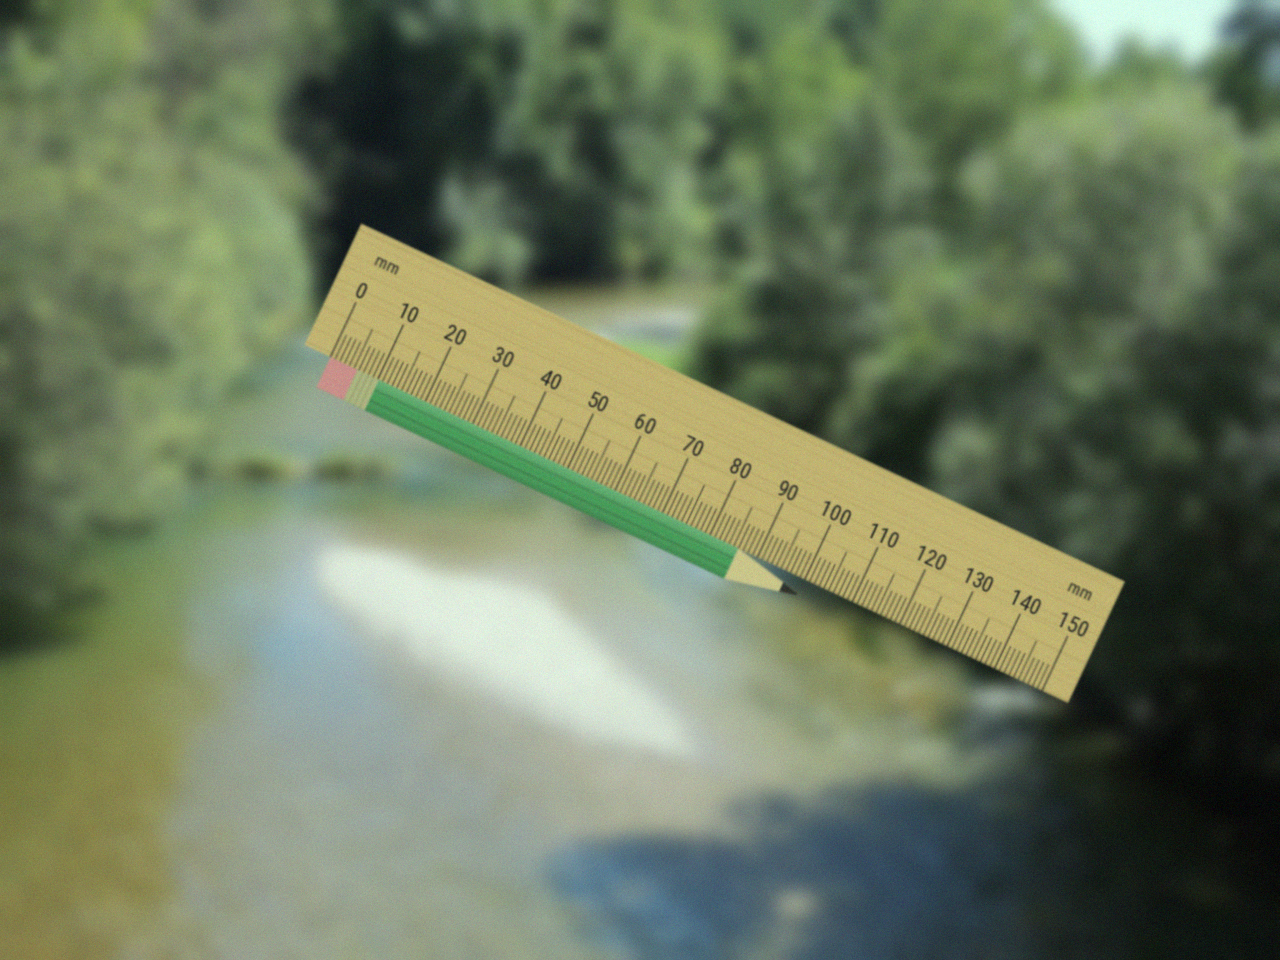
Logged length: 100
